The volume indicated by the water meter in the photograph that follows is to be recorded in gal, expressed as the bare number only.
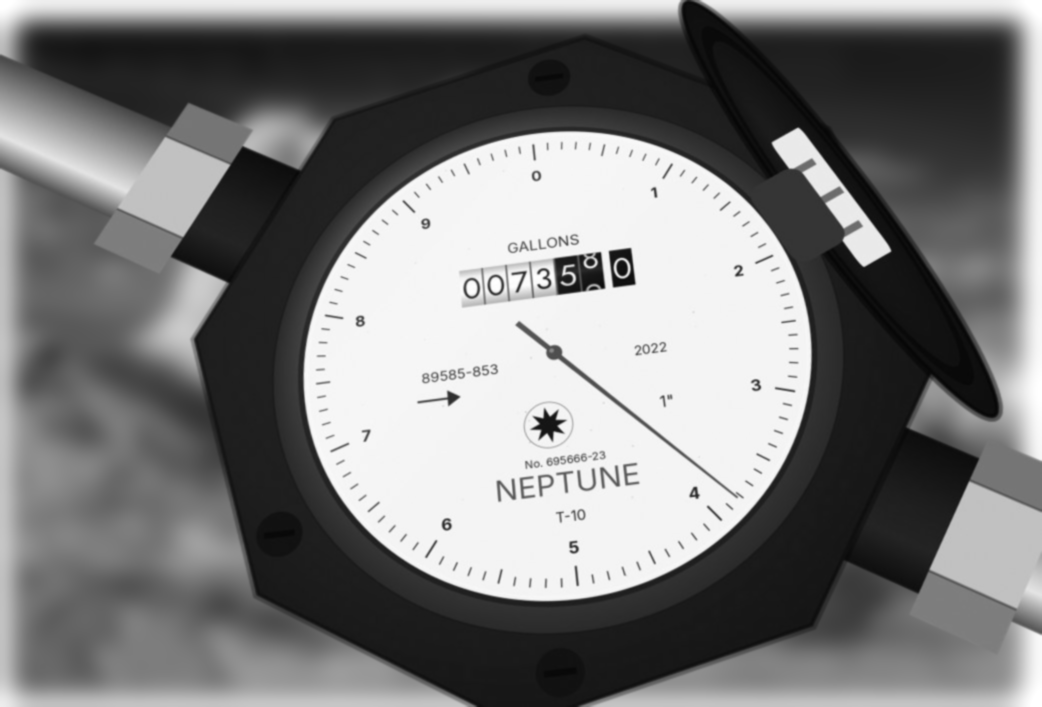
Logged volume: 73583.8
